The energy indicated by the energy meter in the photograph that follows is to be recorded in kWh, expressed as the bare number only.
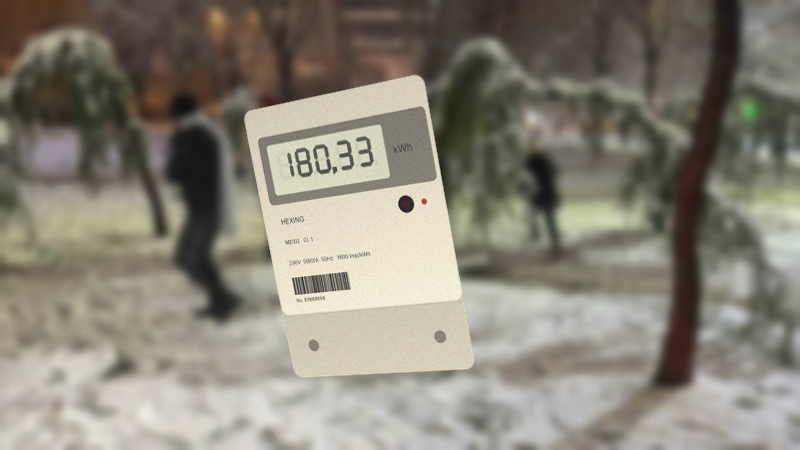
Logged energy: 180.33
